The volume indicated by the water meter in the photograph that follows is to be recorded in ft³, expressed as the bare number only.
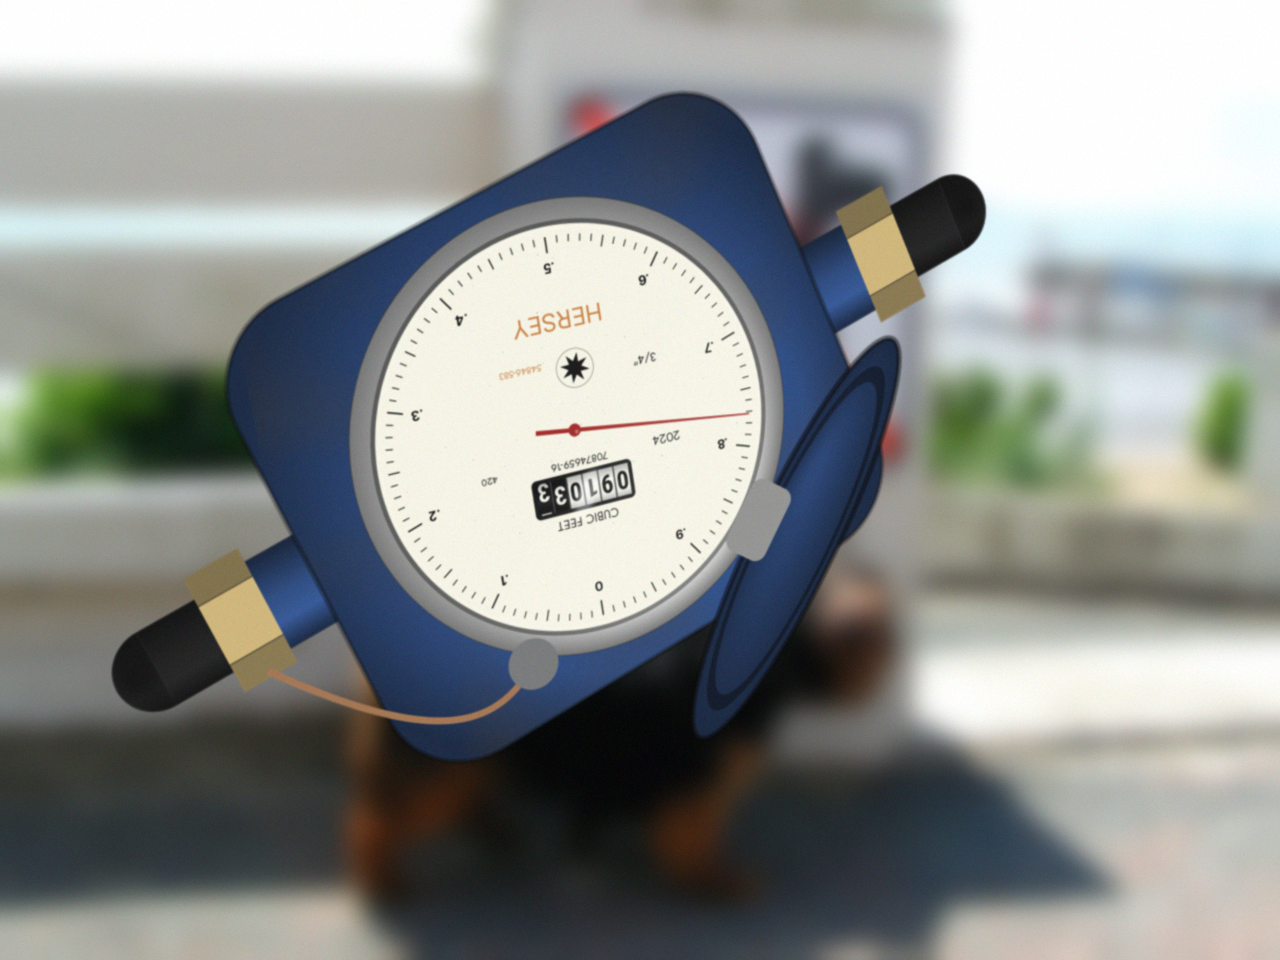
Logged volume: 91032.77
